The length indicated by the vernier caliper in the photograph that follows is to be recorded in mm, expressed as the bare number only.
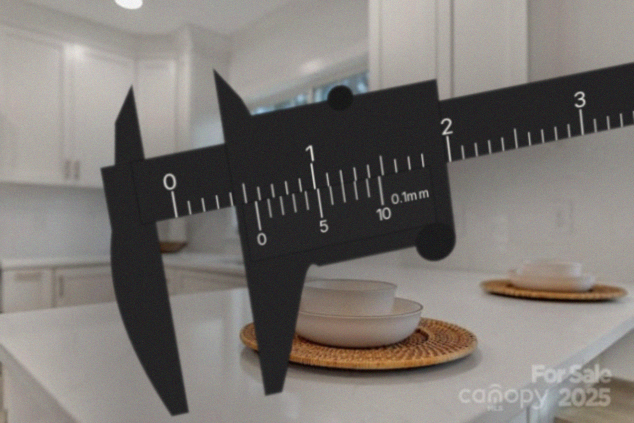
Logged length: 5.7
